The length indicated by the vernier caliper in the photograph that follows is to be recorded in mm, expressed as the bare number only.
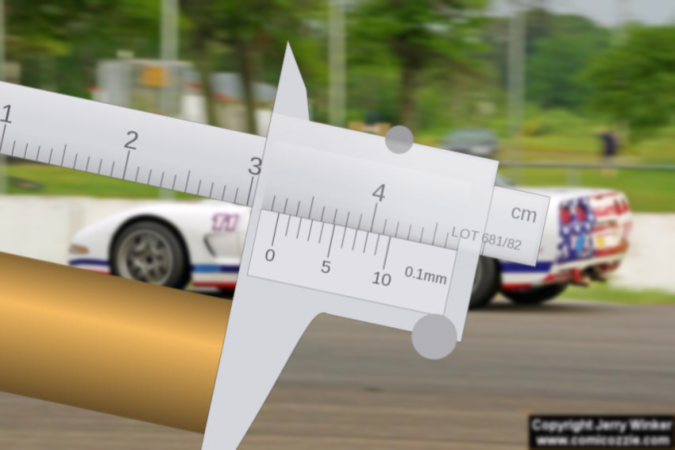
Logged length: 32.6
